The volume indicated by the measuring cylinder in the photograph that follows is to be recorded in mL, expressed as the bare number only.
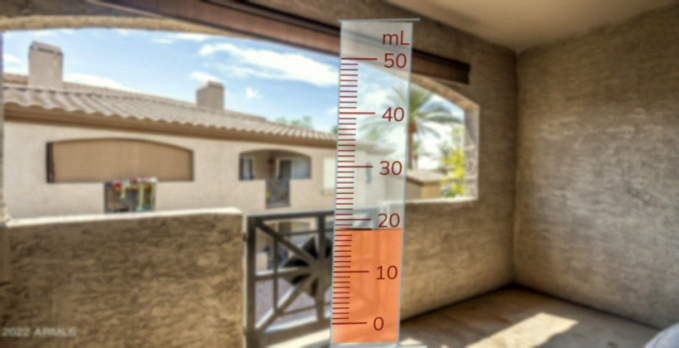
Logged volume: 18
